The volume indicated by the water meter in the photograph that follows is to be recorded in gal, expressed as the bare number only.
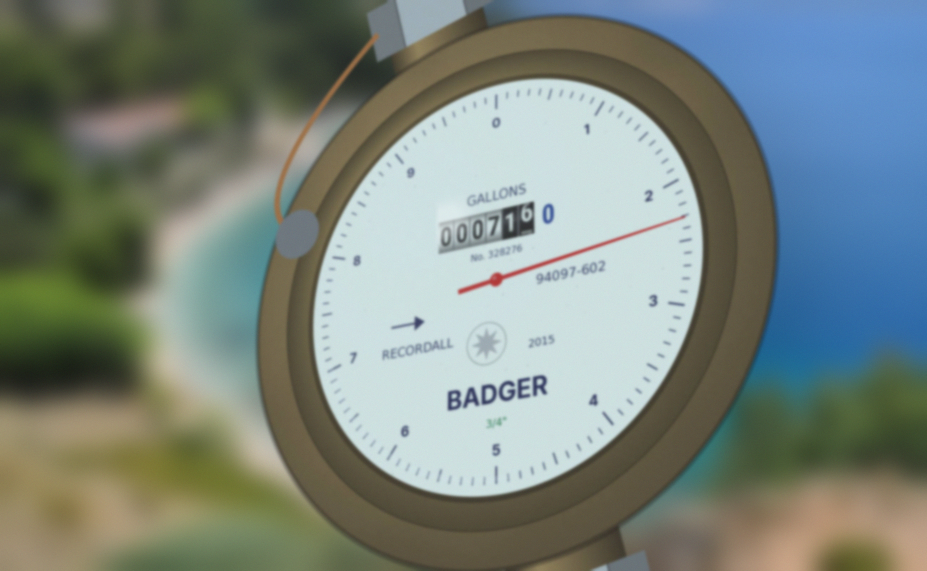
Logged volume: 7162.3
